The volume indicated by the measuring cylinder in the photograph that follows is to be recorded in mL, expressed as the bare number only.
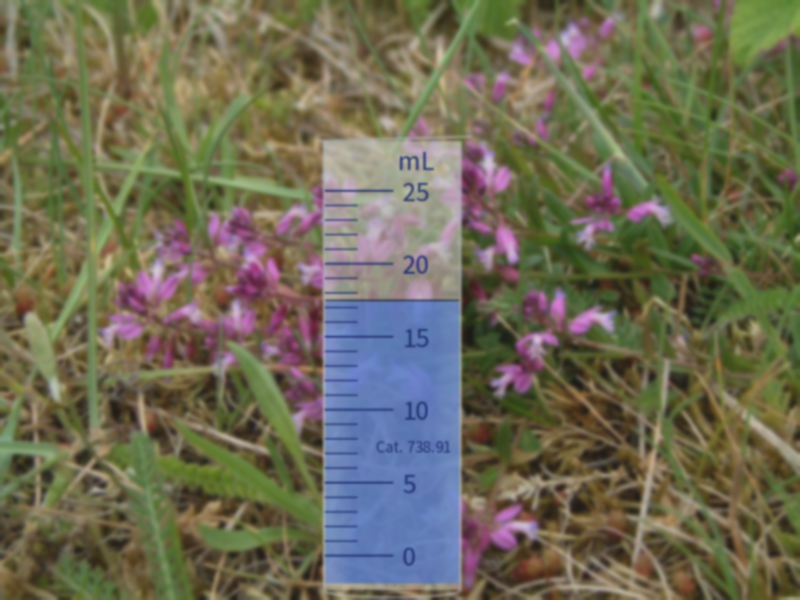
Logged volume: 17.5
